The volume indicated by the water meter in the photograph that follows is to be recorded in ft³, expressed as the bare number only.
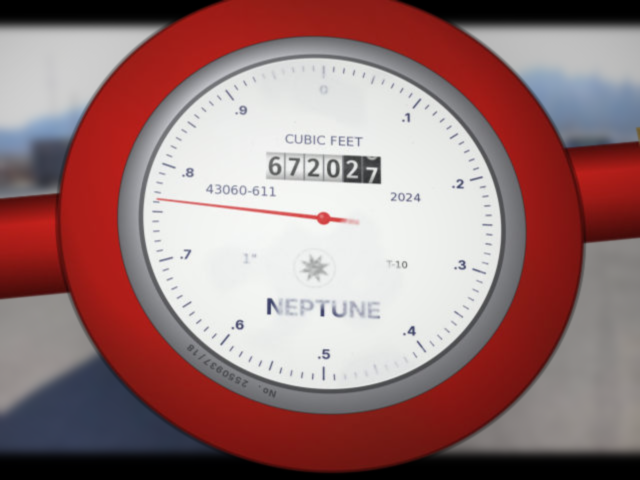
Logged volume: 672026.76
